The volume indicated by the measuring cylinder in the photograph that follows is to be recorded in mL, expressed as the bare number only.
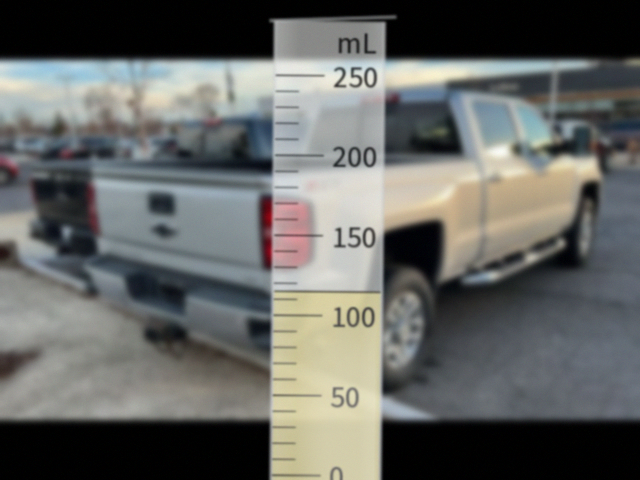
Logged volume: 115
